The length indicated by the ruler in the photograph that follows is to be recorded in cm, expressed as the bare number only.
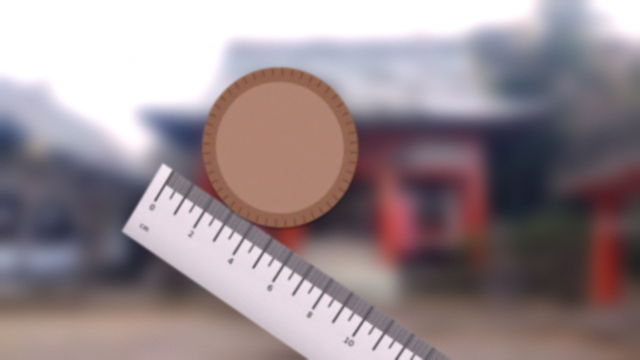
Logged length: 6.5
